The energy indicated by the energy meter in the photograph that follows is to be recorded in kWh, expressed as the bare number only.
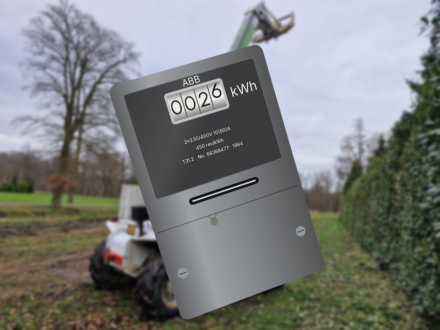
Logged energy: 26
